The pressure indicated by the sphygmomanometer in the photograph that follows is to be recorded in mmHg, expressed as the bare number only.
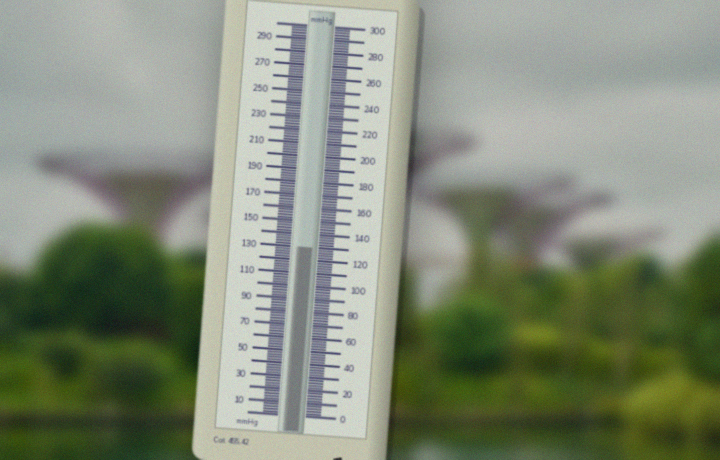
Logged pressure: 130
